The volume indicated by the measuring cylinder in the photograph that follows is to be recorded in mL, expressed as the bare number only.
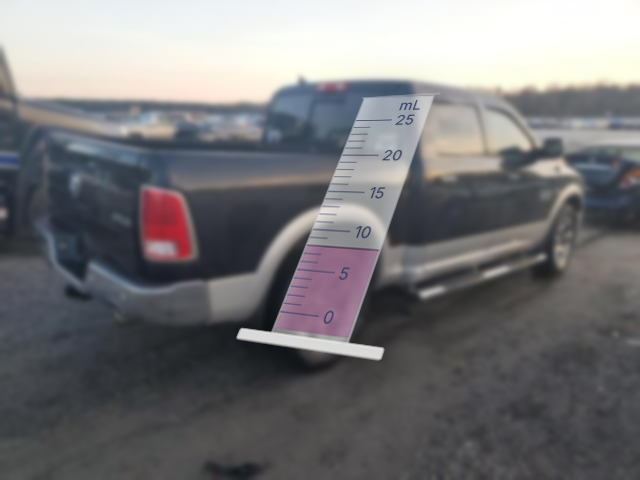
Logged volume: 8
